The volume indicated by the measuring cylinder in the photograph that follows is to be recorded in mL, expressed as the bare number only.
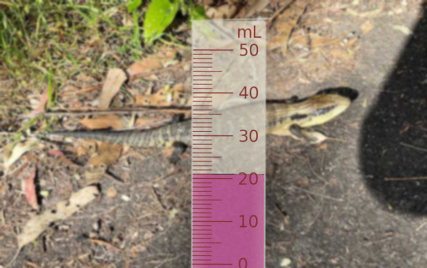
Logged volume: 21
